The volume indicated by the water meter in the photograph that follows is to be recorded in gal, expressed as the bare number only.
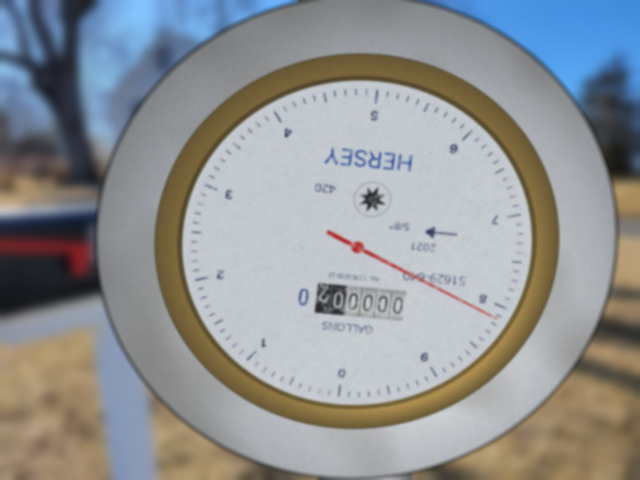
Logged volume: 18.1
